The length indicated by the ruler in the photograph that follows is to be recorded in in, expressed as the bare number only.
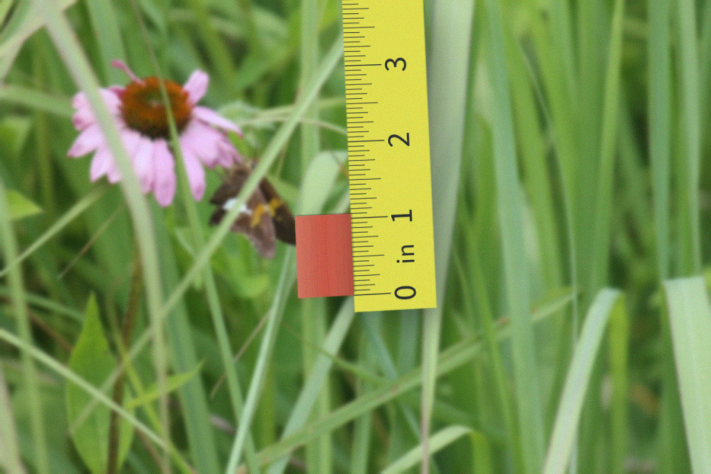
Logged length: 1.0625
